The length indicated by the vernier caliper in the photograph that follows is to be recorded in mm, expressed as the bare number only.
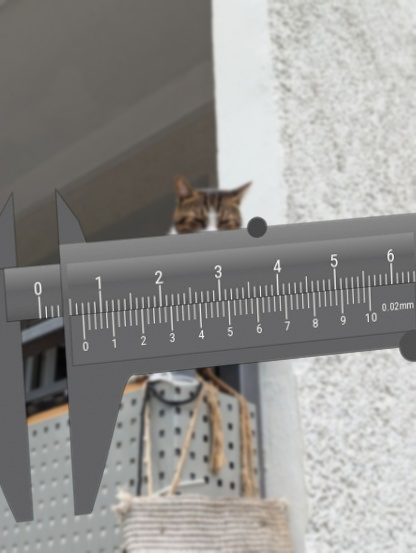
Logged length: 7.0
